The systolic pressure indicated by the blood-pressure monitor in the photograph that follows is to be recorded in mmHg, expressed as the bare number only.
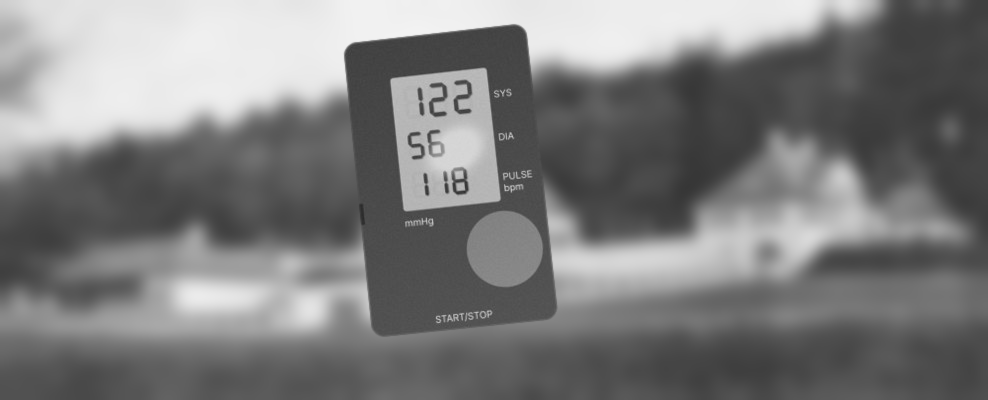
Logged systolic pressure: 122
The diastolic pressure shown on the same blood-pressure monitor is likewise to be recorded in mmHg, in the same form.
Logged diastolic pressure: 56
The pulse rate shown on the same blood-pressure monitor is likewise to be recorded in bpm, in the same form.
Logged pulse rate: 118
